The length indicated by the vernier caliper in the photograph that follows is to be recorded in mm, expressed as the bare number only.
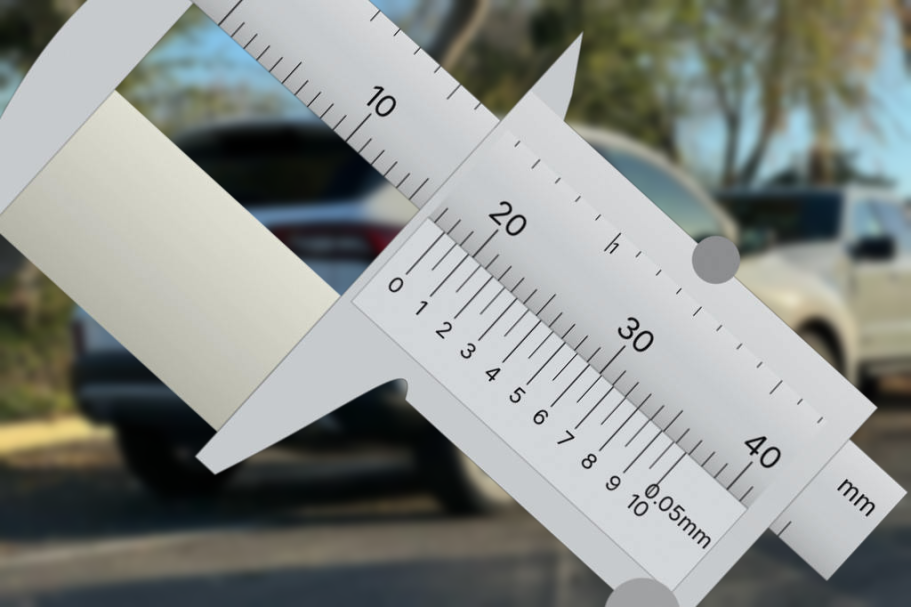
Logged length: 17.8
